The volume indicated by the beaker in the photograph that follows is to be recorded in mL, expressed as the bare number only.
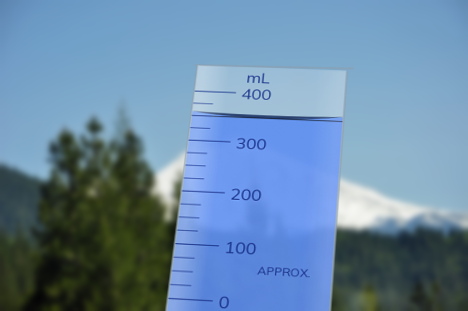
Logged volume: 350
